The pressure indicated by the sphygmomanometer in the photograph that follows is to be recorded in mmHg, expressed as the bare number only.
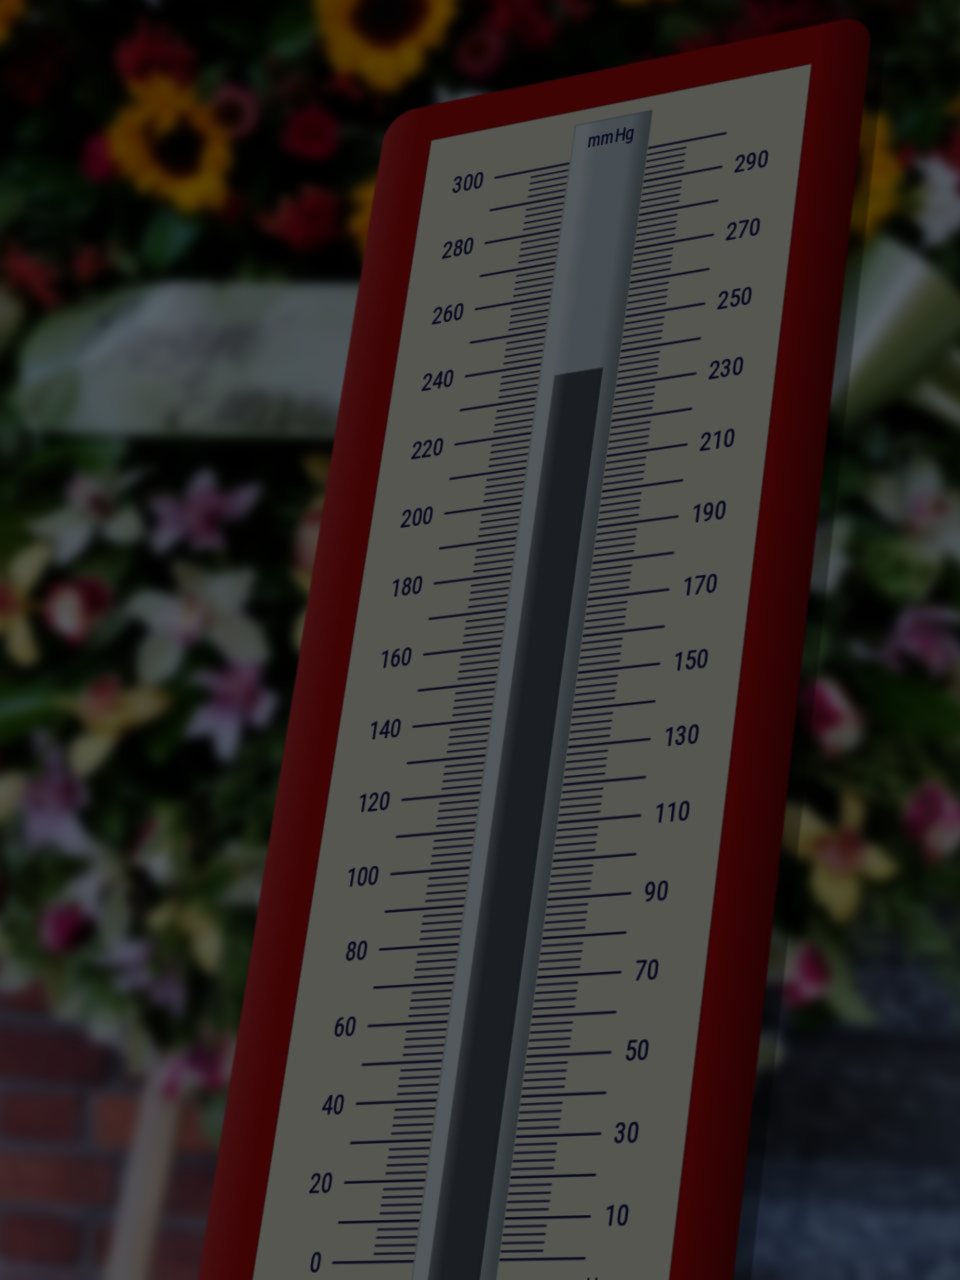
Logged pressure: 236
